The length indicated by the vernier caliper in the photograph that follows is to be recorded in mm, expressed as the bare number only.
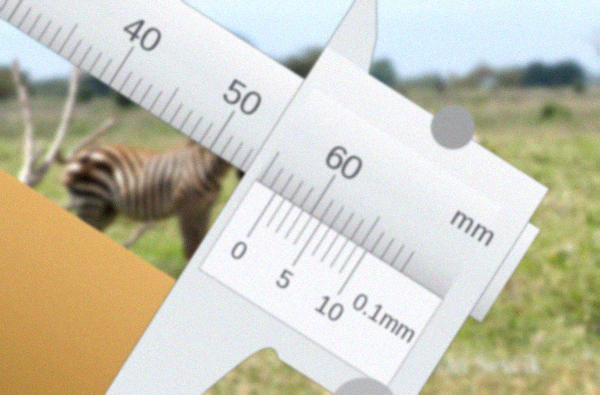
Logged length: 56.6
